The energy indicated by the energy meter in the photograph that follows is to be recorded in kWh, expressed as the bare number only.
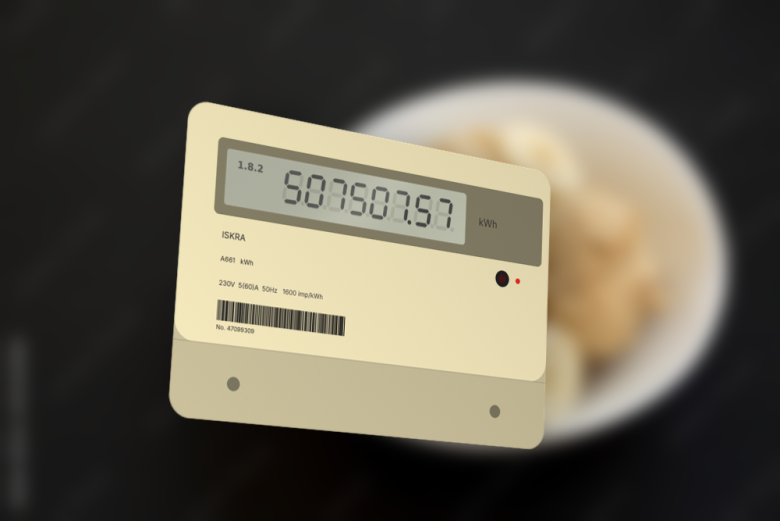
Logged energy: 507507.57
